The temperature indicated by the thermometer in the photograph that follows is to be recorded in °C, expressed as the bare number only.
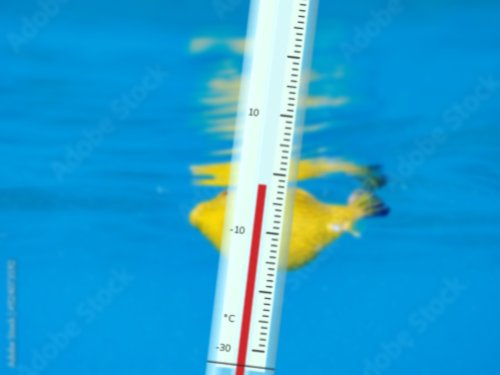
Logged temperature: -2
